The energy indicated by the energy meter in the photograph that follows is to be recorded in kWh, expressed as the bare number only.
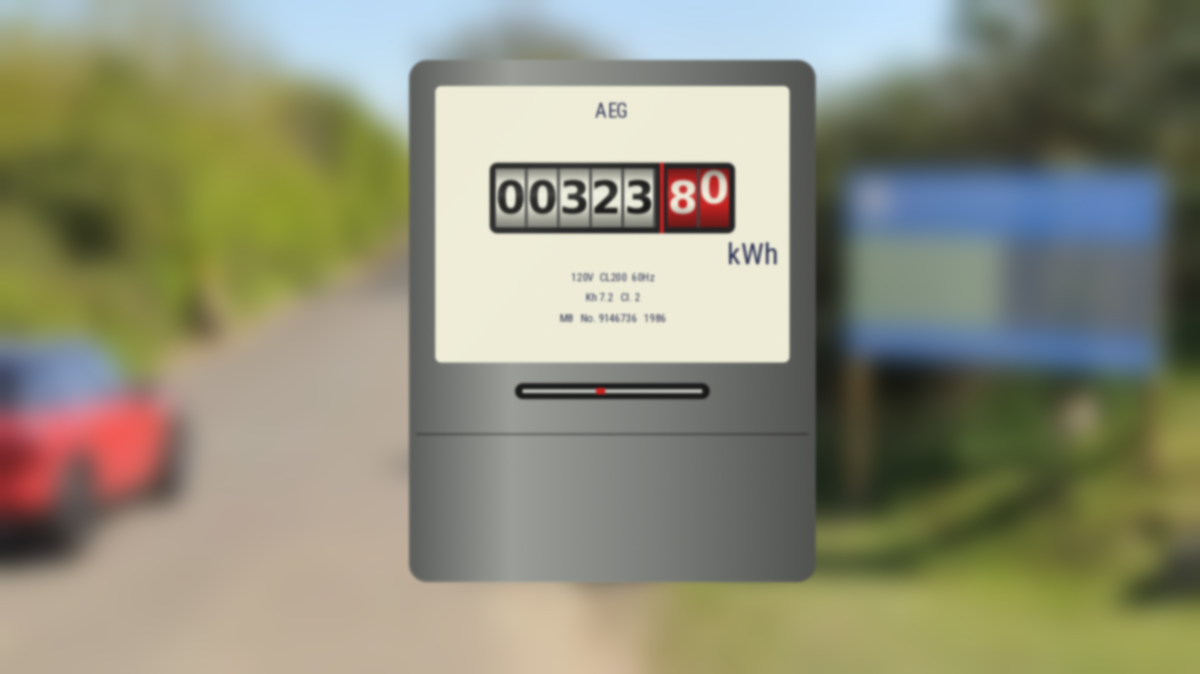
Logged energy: 323.80
